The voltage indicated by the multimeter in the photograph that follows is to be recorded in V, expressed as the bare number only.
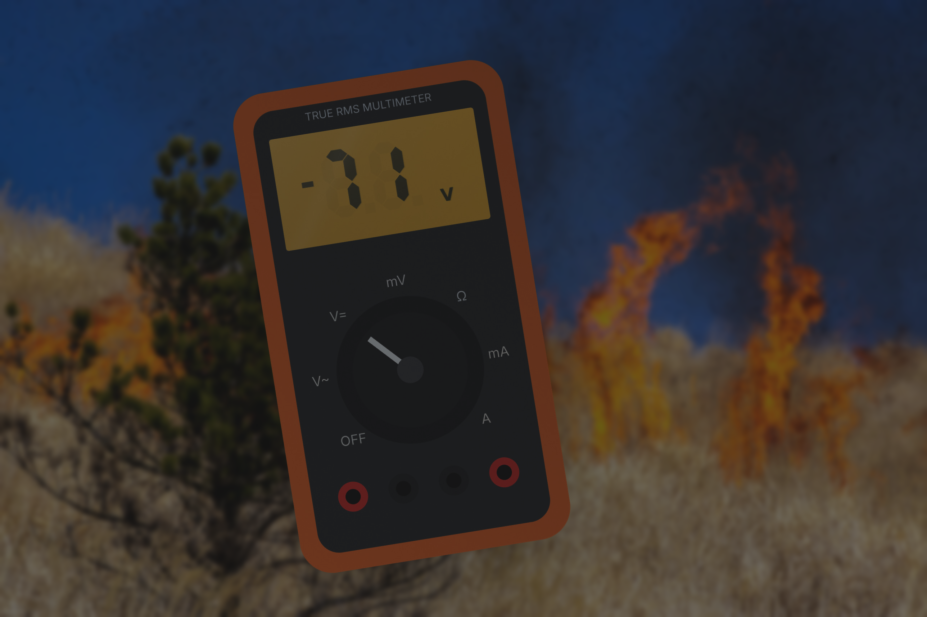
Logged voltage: -71
